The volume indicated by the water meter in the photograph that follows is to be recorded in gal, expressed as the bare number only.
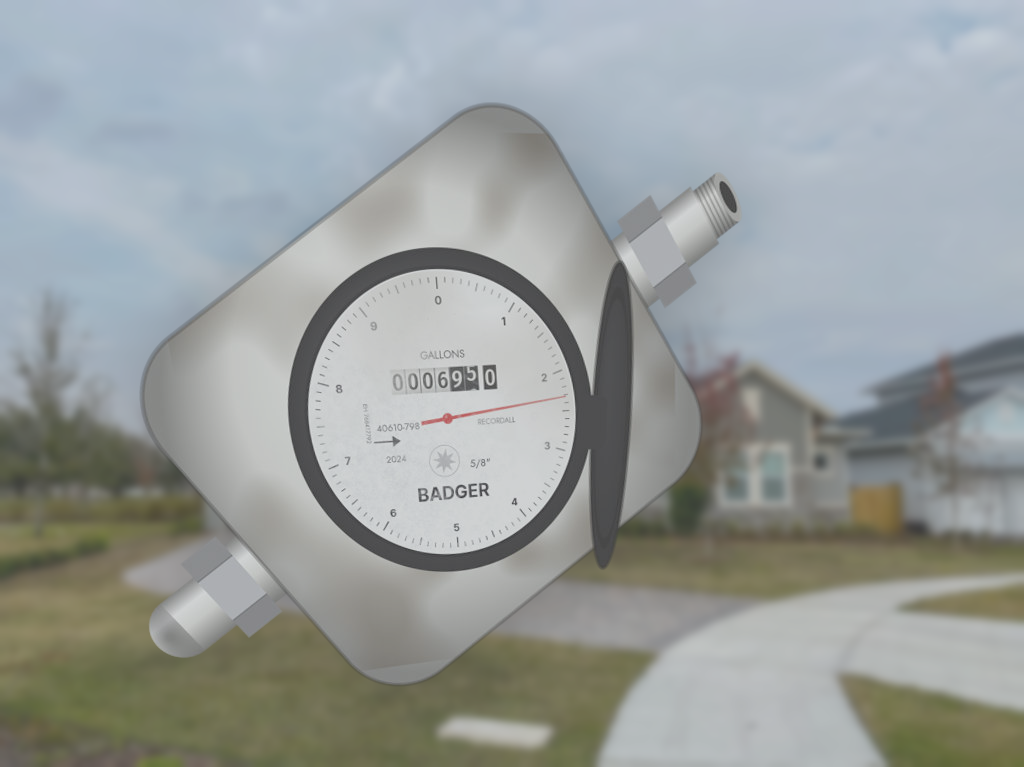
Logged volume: 6952.3
